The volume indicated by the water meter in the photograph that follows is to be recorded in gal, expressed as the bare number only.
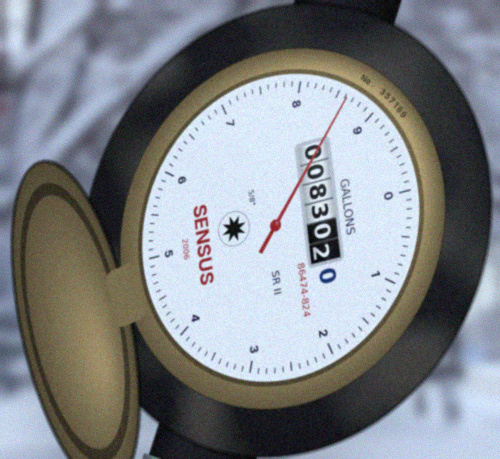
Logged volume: 83018.6
